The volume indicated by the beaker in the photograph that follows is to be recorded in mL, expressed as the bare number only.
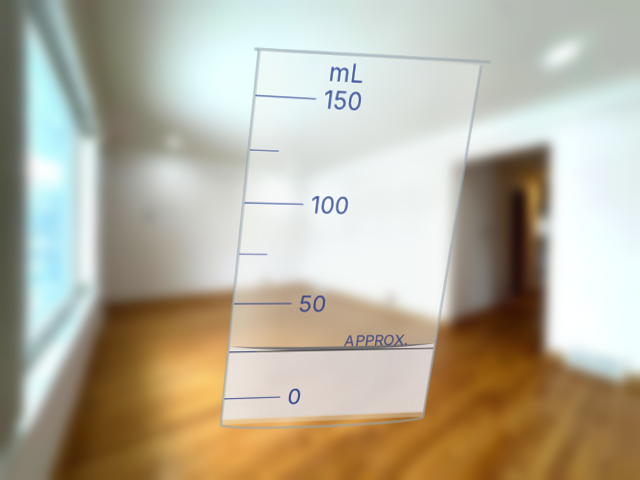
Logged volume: 25
